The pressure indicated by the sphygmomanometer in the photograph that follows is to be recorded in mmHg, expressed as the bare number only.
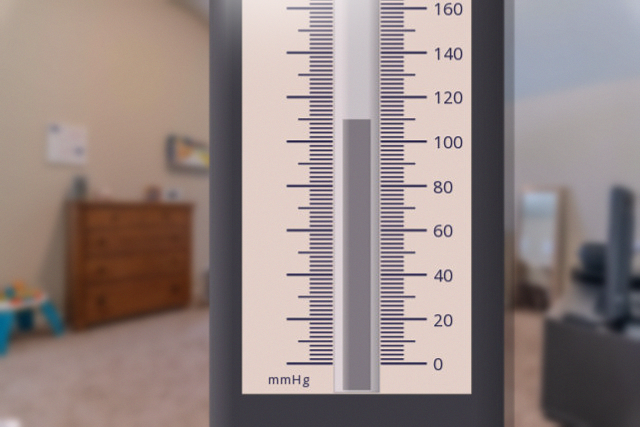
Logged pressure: 110
